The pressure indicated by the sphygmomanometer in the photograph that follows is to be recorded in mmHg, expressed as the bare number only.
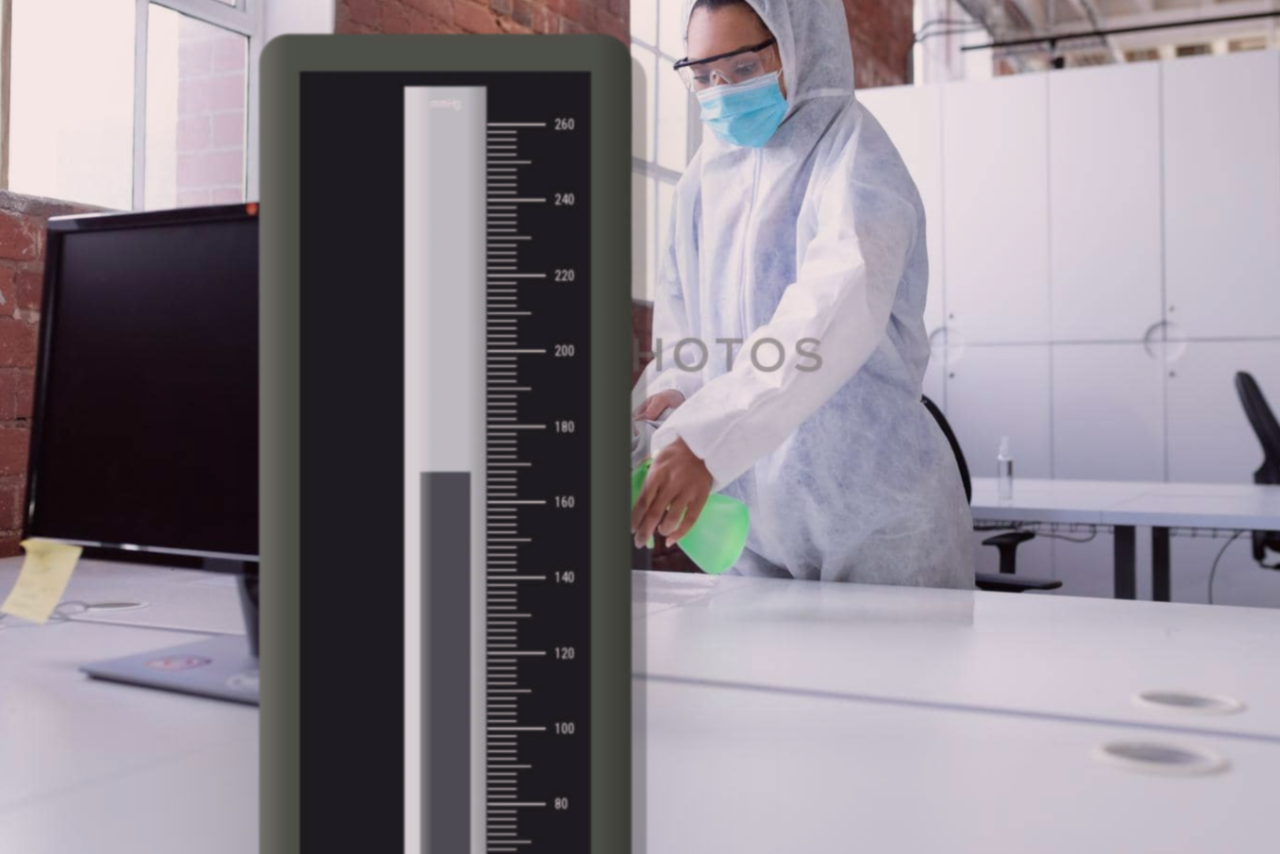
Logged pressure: 168
